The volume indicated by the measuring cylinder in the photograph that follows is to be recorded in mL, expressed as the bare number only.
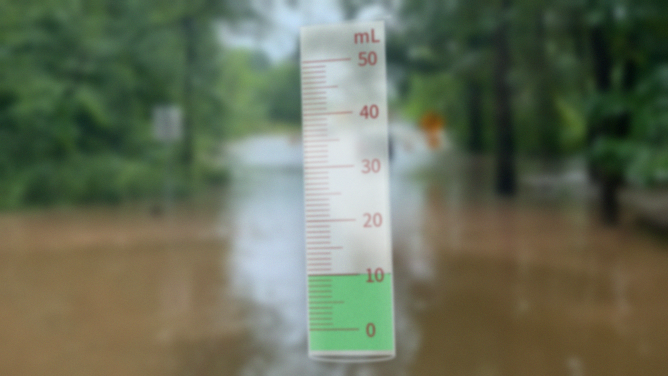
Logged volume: 10
